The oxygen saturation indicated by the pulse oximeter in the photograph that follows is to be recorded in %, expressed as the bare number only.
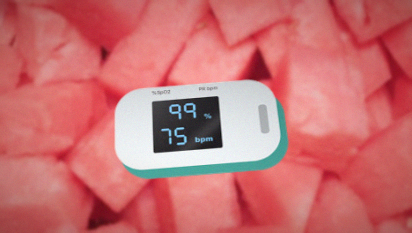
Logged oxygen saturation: 99
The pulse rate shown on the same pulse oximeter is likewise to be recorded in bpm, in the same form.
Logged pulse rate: 75
